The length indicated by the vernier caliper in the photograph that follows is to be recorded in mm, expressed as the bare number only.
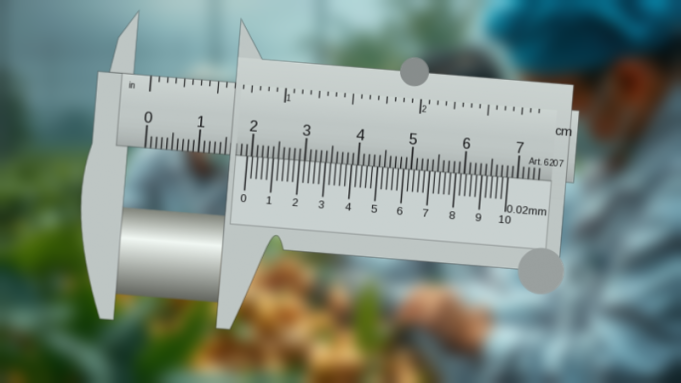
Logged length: 19.2
